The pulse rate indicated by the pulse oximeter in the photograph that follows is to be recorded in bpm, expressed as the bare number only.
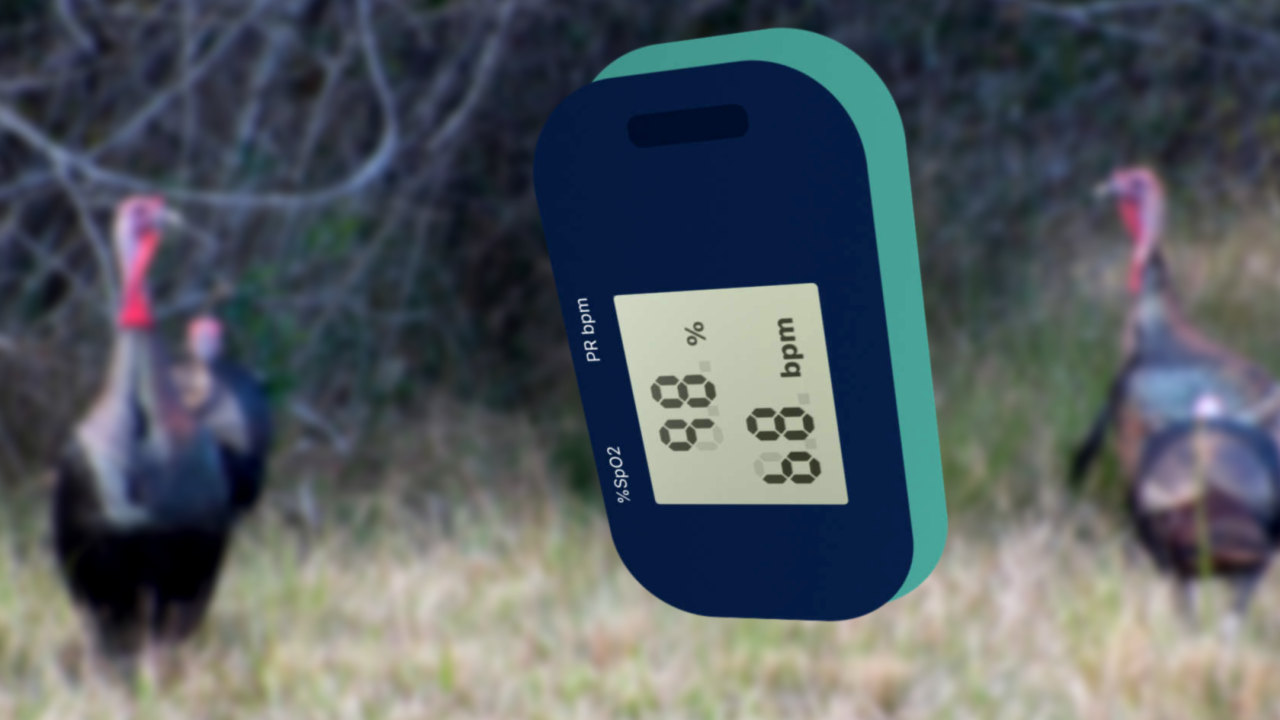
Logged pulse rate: 68
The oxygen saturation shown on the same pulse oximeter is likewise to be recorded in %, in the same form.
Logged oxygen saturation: 98
